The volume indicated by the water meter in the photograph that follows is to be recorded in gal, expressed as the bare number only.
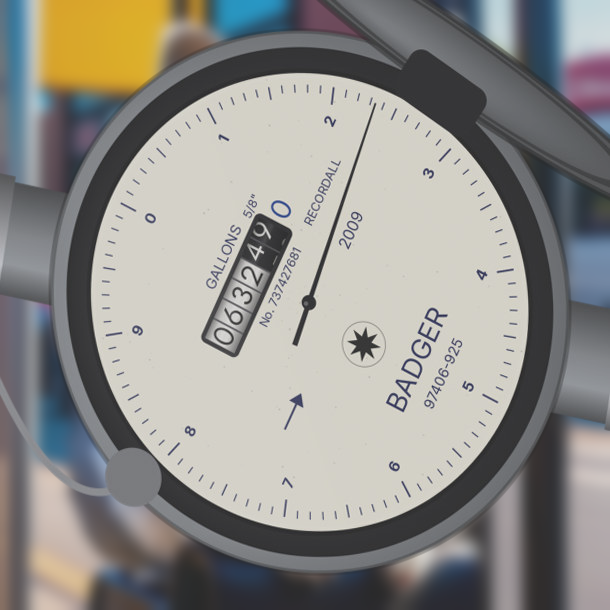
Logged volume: 632492.3
